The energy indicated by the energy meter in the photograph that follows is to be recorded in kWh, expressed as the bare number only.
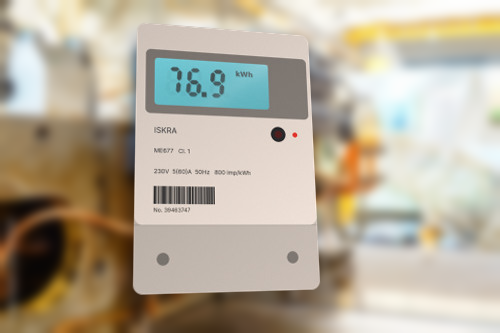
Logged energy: 76.9
